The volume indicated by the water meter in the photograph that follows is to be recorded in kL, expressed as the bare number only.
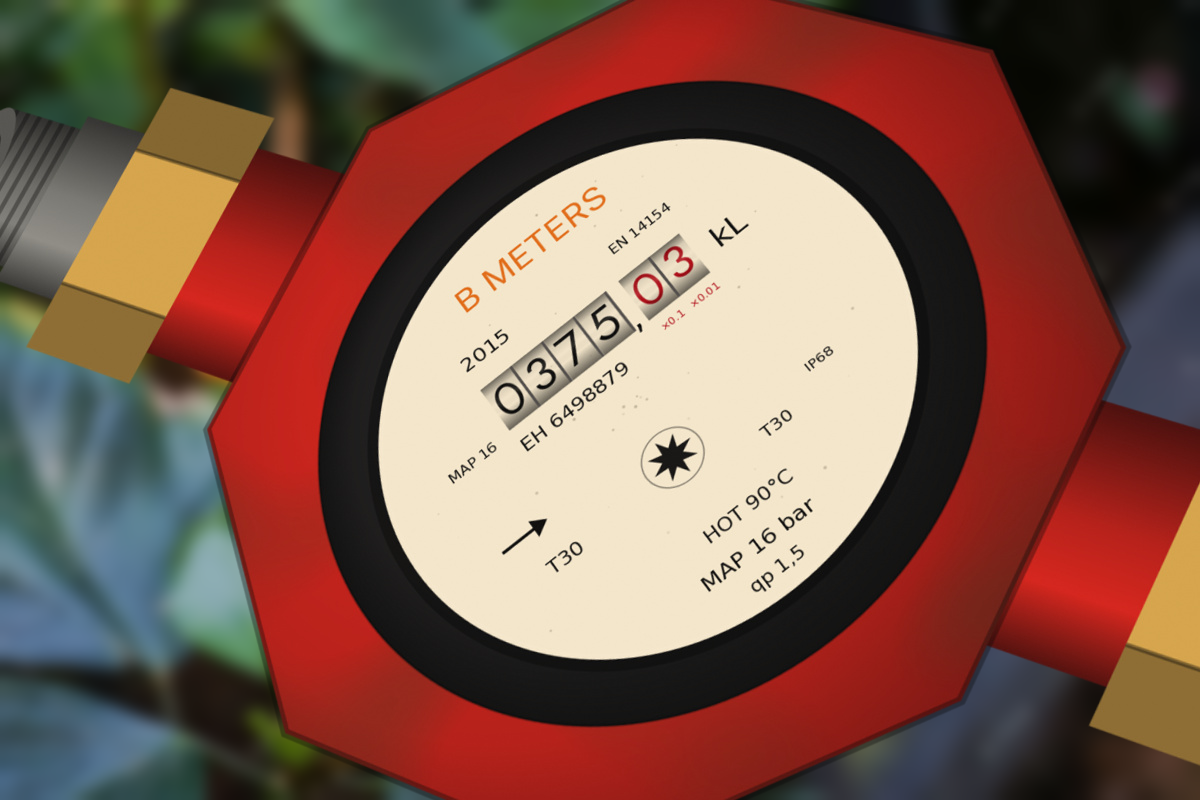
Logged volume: 375.03
